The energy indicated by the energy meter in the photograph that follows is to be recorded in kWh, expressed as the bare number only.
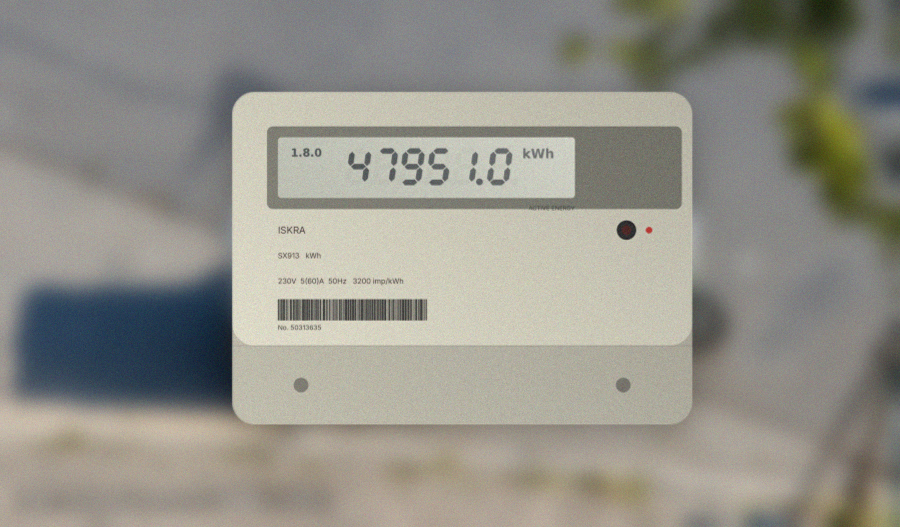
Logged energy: 47951.0
